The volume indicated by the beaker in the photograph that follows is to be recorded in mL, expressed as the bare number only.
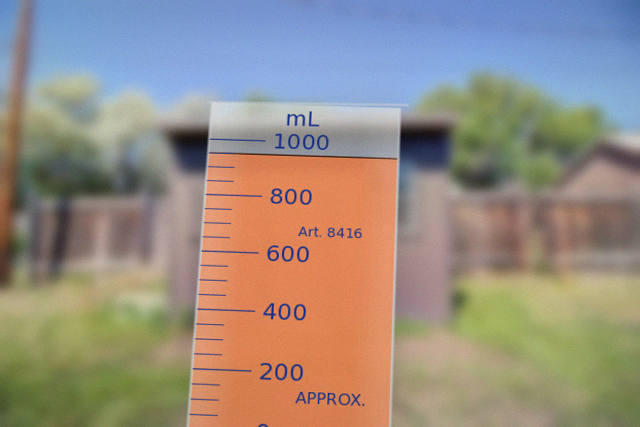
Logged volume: 950
